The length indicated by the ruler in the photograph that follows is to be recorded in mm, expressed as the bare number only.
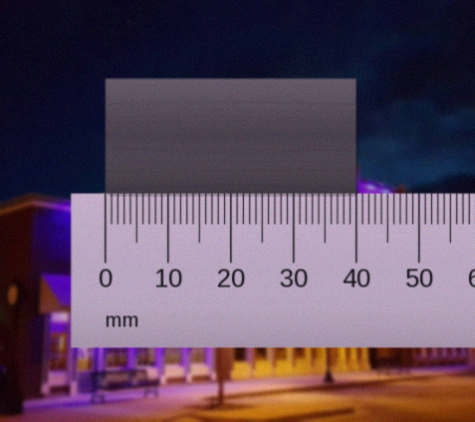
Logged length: 40
